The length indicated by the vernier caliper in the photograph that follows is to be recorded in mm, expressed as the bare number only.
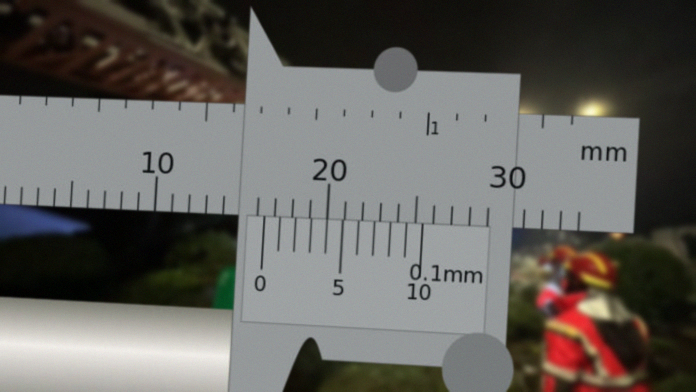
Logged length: 16.4
